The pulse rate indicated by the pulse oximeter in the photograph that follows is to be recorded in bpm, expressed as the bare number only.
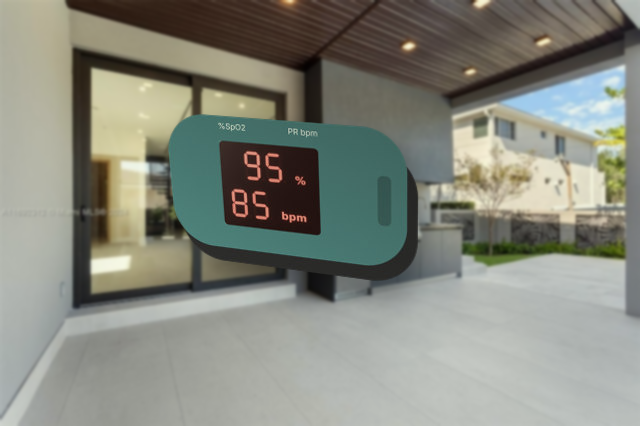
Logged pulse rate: 85
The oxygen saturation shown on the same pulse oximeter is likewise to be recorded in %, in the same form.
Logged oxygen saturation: 95
